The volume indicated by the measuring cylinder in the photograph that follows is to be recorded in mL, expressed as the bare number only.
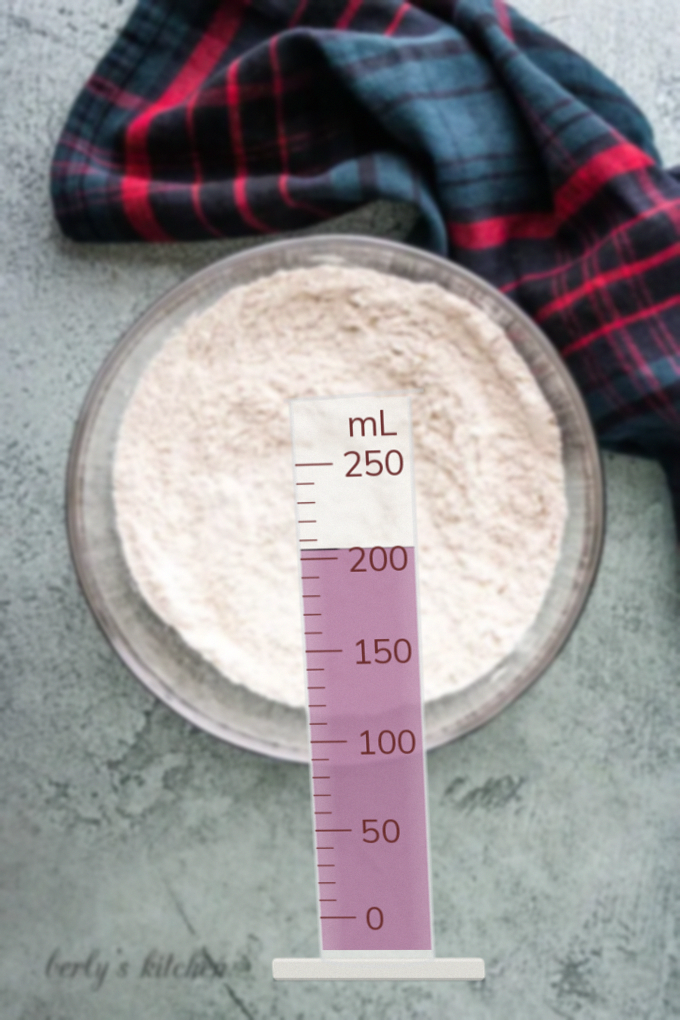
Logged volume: 205
